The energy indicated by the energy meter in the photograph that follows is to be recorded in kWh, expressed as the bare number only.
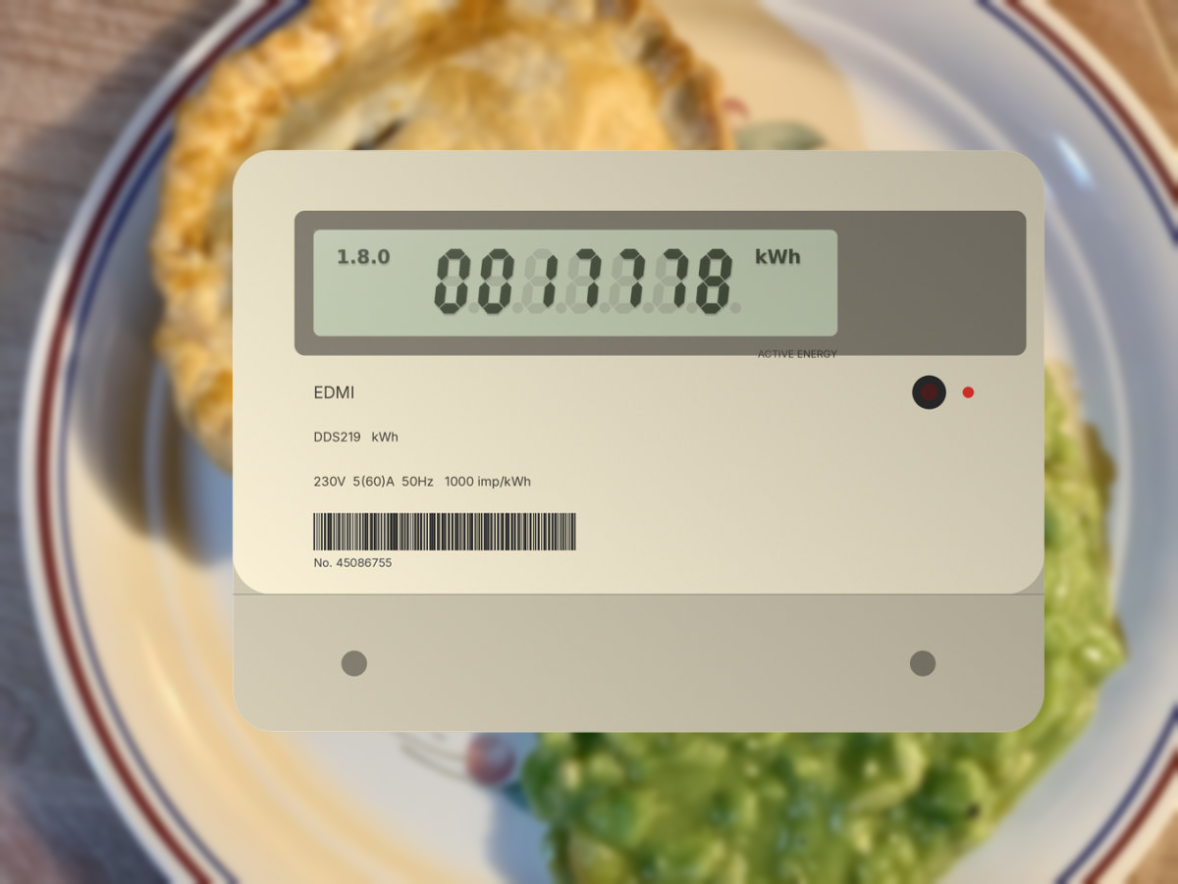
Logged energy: 17778
